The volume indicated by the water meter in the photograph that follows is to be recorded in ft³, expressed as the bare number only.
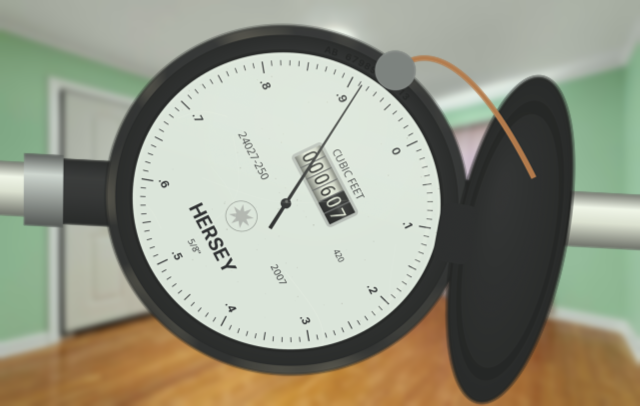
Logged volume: 606.91
